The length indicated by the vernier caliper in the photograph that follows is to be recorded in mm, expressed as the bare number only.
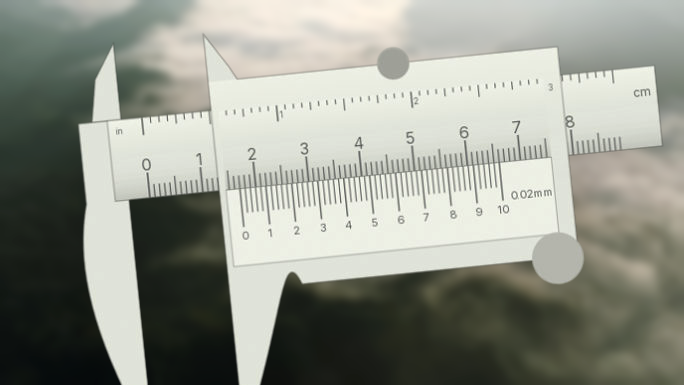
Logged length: 17.0
